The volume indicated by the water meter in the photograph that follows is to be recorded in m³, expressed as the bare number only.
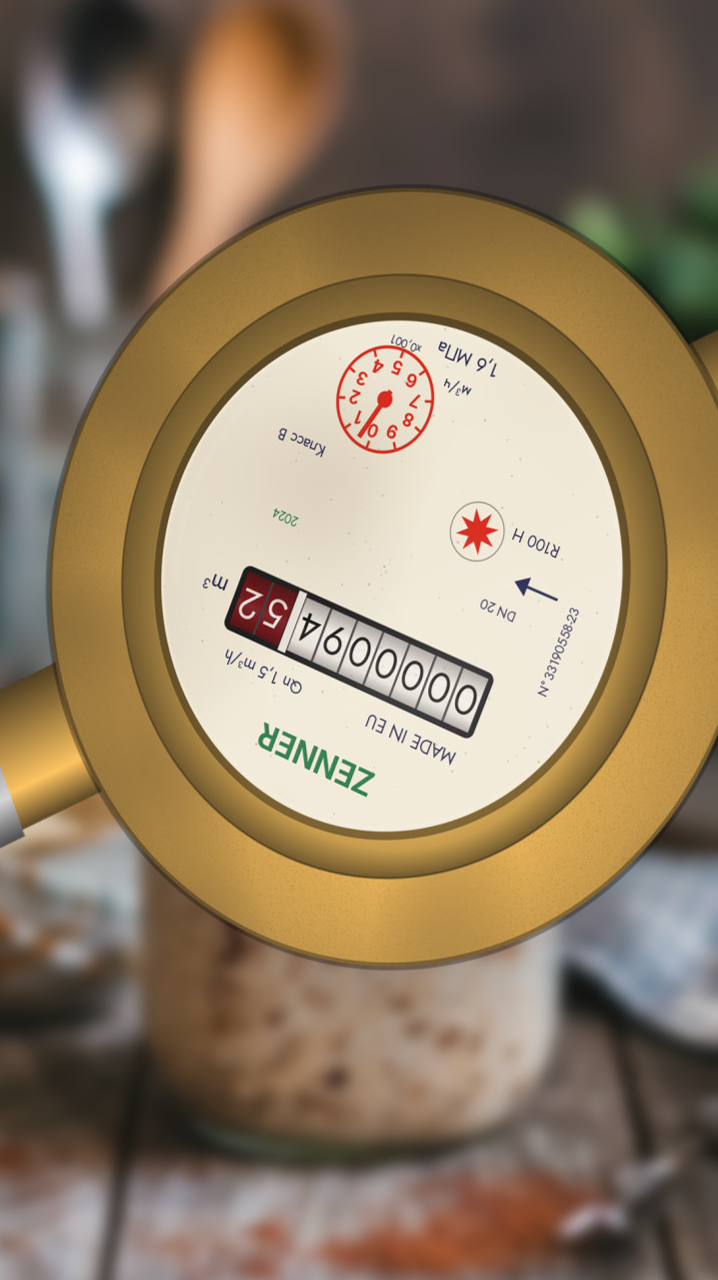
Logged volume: 94.520
